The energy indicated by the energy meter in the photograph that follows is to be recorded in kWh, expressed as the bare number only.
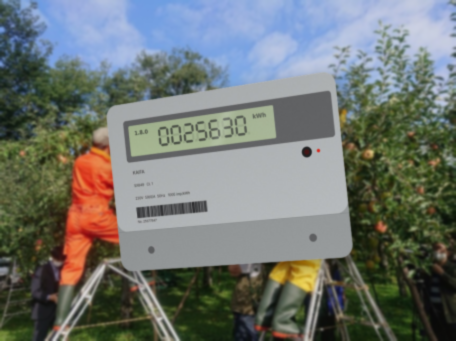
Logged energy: 25630
